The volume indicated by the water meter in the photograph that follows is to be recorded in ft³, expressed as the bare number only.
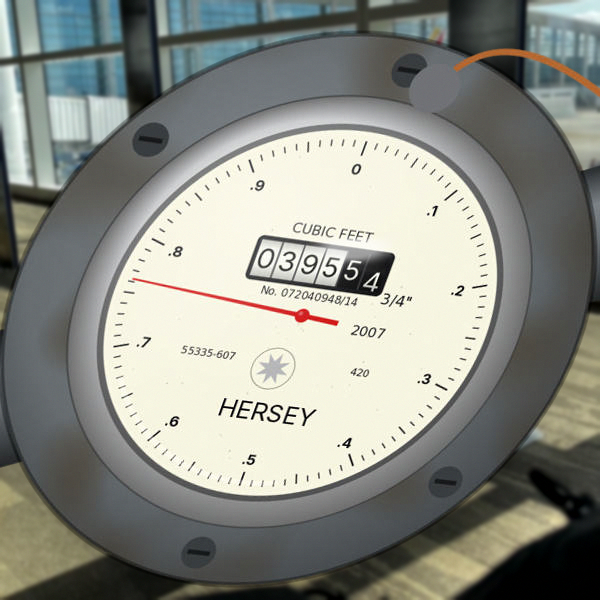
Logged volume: 39553.76
